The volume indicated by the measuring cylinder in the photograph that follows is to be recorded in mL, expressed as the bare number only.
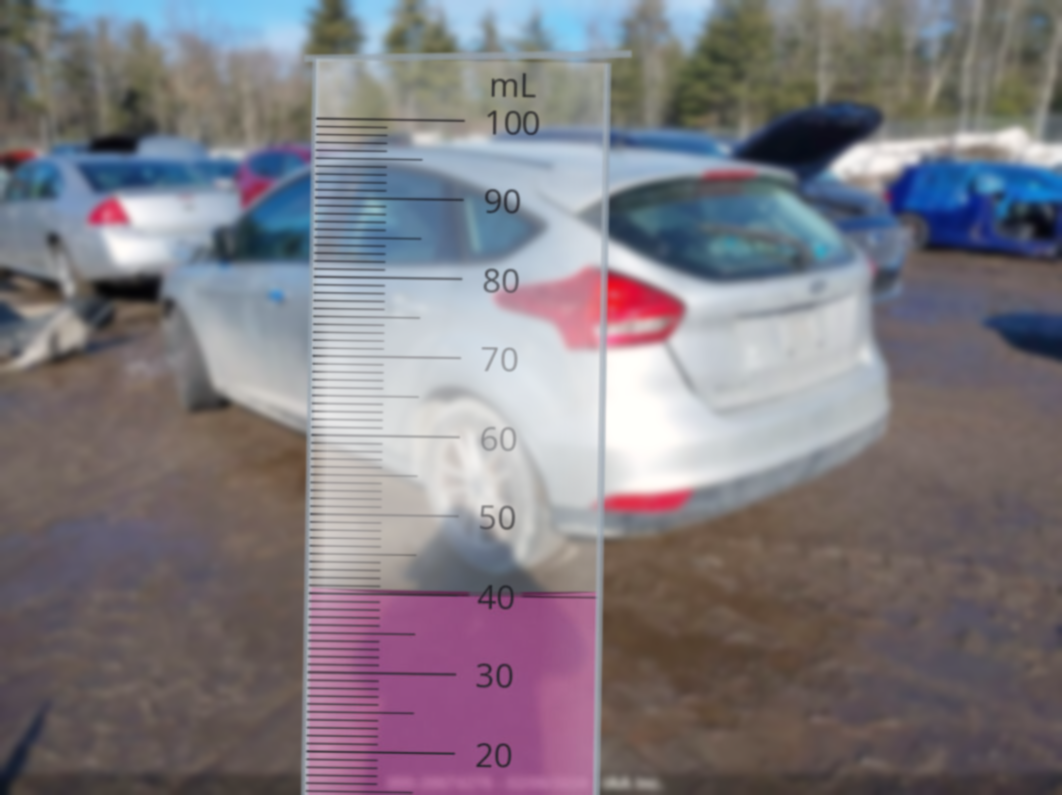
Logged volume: 40
